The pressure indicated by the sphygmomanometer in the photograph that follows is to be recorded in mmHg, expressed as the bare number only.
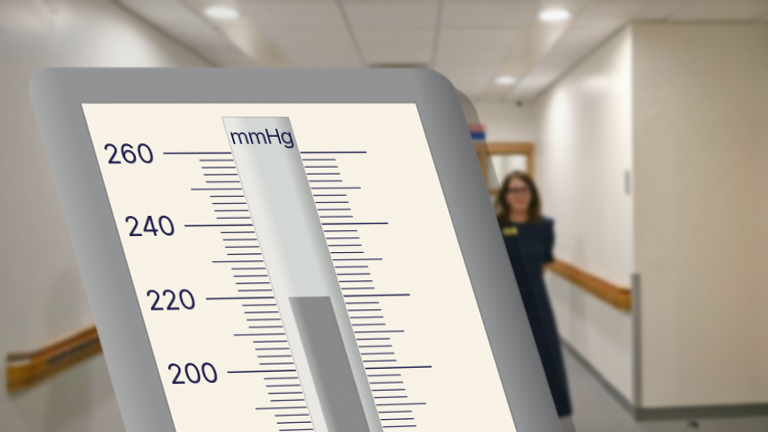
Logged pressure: 220
